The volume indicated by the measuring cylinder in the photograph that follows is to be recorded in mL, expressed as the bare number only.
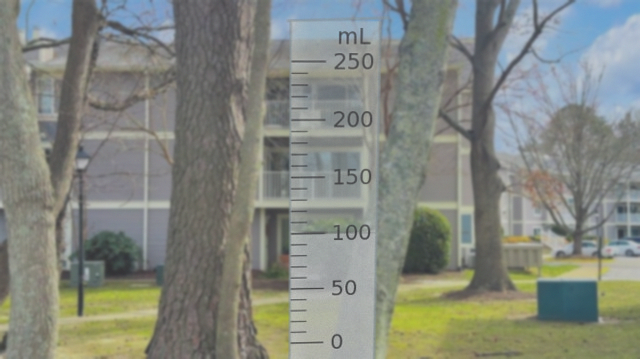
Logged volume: 100
